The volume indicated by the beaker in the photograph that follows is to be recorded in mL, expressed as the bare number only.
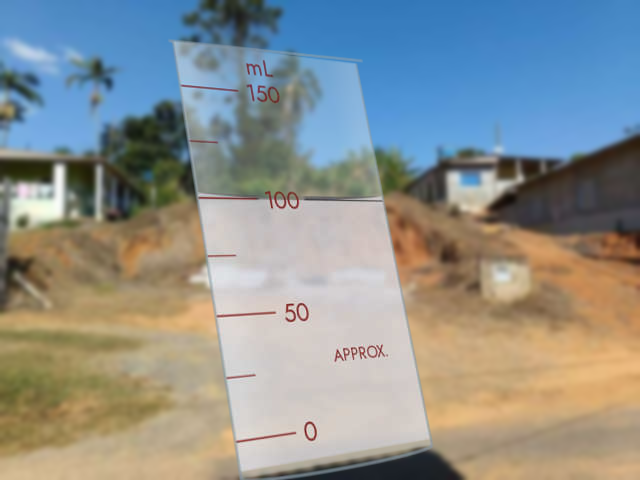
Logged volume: 100
